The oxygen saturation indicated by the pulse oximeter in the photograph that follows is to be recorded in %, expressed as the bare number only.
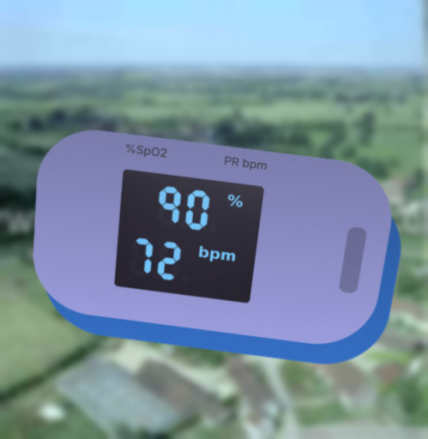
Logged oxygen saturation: 90
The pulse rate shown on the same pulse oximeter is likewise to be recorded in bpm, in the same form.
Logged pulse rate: 72
